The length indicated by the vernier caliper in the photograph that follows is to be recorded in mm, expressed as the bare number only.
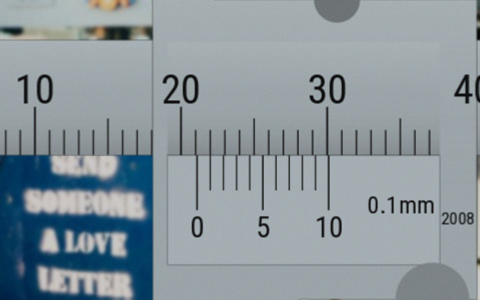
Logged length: 21.1
